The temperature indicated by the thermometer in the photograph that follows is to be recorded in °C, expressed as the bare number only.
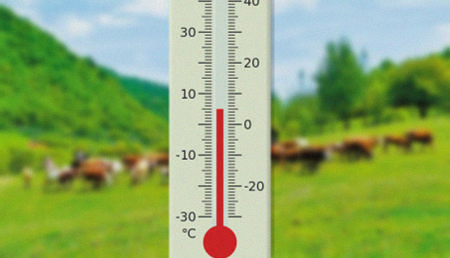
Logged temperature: 5
